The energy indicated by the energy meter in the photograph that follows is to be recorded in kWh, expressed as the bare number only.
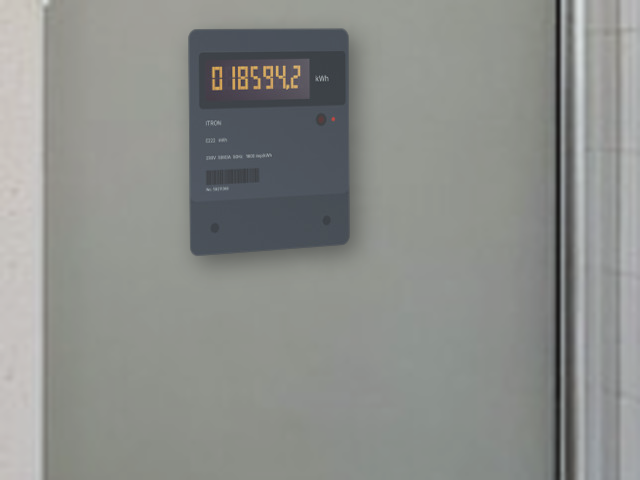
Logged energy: 18594.2
